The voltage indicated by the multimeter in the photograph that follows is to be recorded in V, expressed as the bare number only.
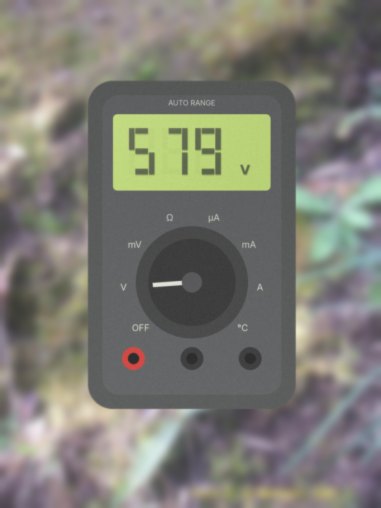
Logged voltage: 579
